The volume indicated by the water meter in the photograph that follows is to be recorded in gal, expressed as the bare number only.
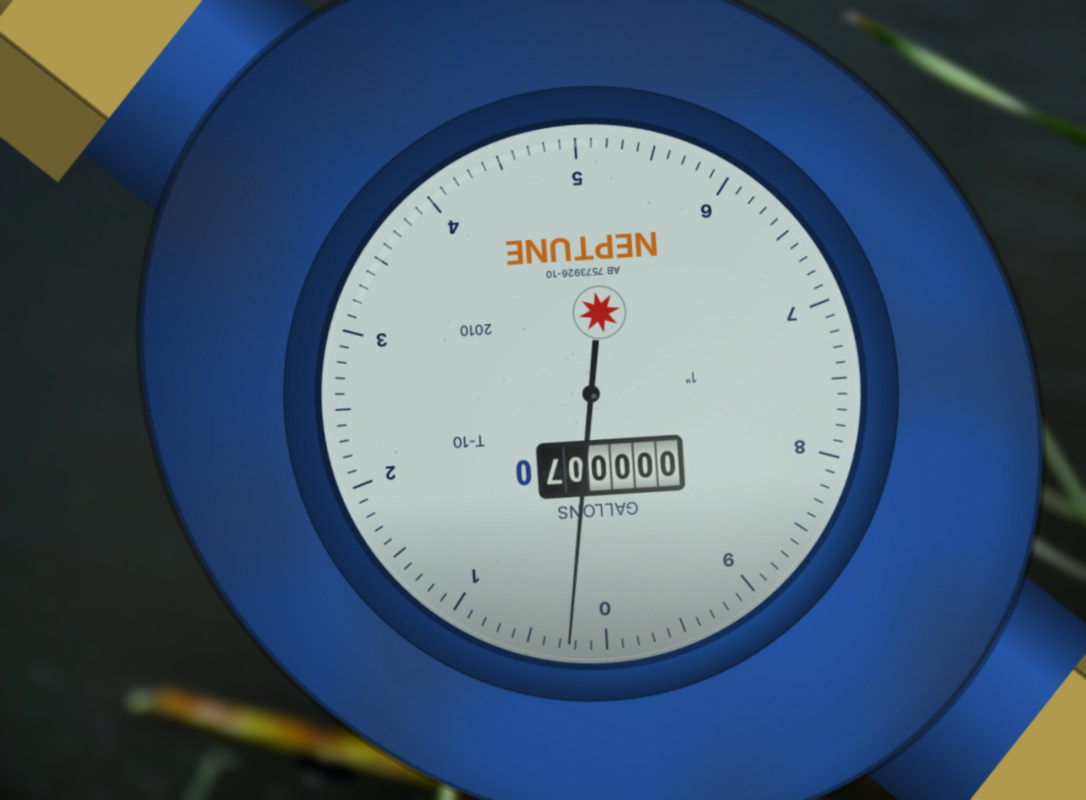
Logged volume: 70.2
